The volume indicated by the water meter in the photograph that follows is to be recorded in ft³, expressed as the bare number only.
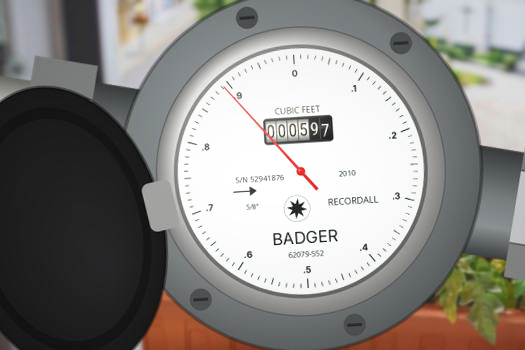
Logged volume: 596.89
